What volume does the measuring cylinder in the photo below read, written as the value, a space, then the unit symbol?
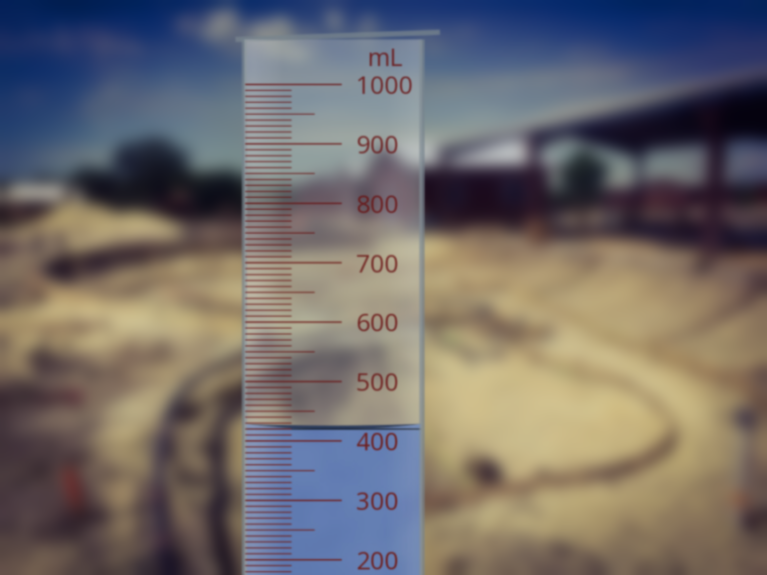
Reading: 420 mL
